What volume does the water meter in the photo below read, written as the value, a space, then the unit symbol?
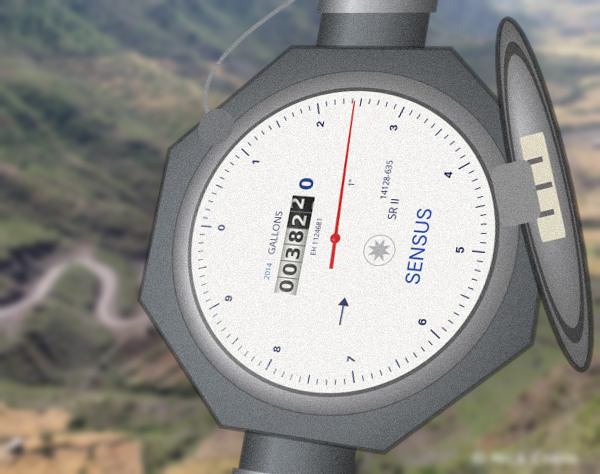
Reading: 38222.4 gal
